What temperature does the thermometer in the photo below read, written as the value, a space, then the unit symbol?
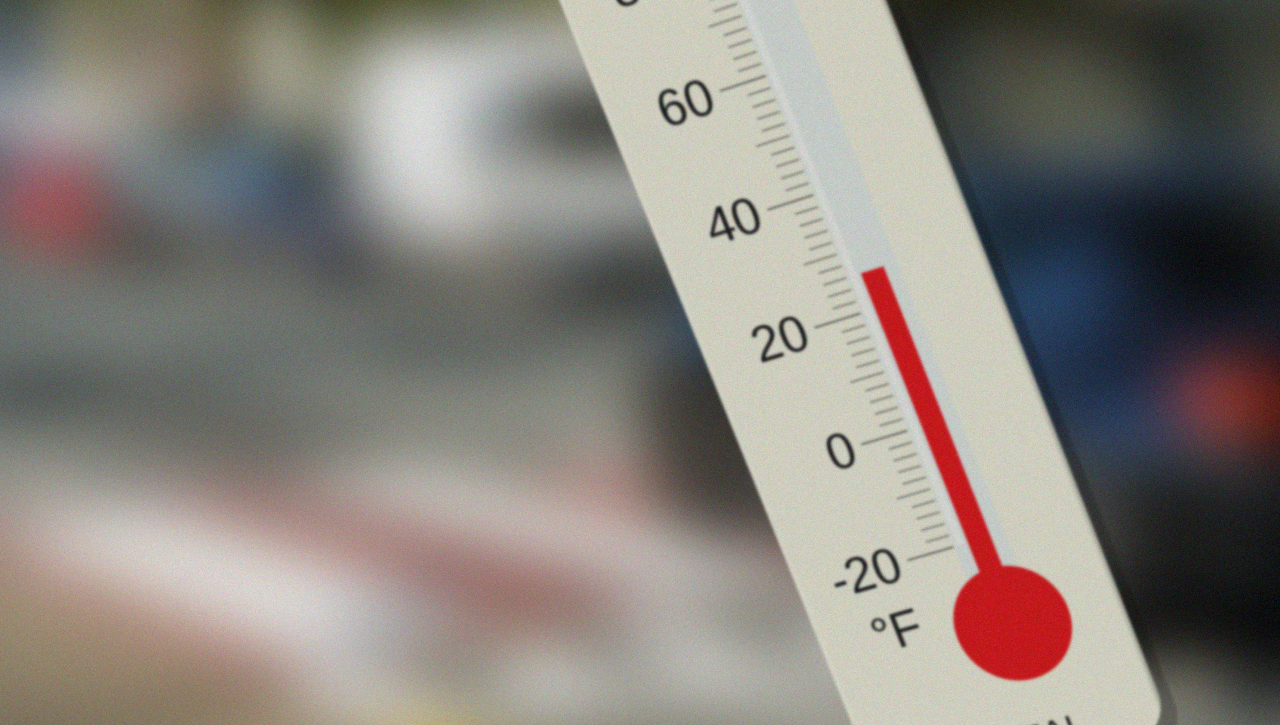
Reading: 26 °F
